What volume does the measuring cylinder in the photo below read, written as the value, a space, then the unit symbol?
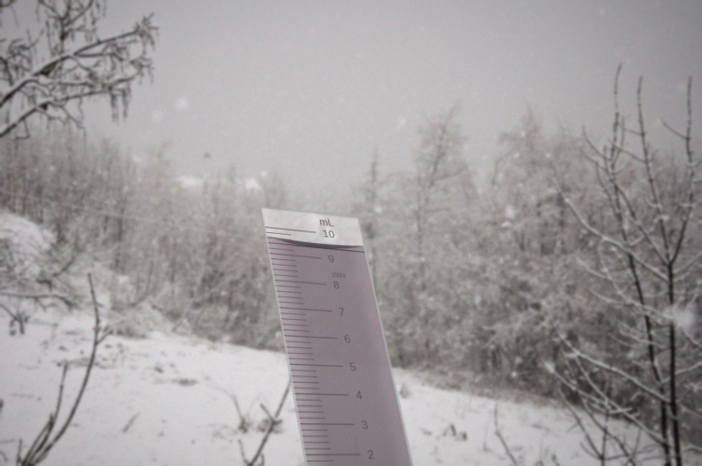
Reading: 9.4 mL
